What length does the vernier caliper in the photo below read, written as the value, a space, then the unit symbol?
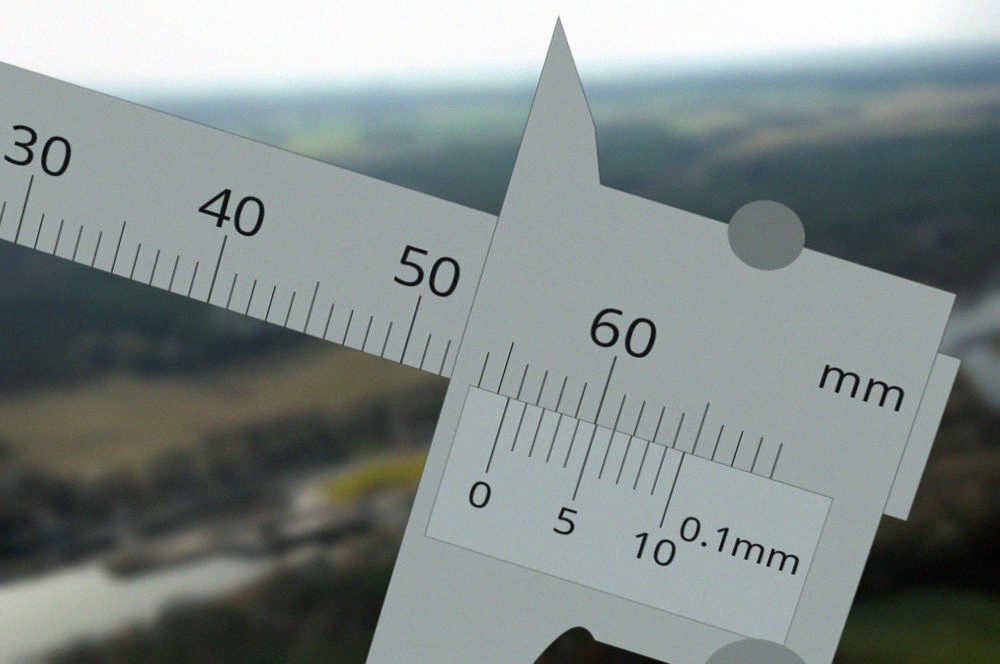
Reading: 55.6 mm
